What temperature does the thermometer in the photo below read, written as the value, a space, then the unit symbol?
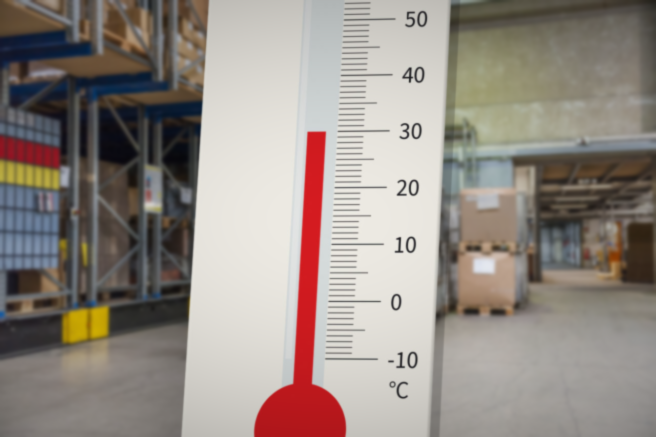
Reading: 30 °C
